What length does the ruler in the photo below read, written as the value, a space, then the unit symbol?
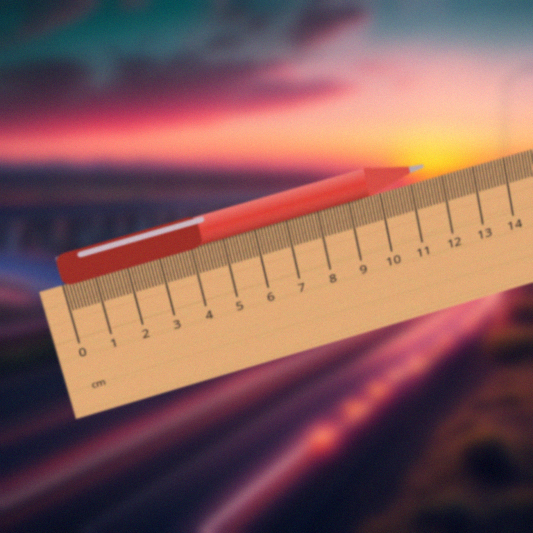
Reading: 11.5 cm
